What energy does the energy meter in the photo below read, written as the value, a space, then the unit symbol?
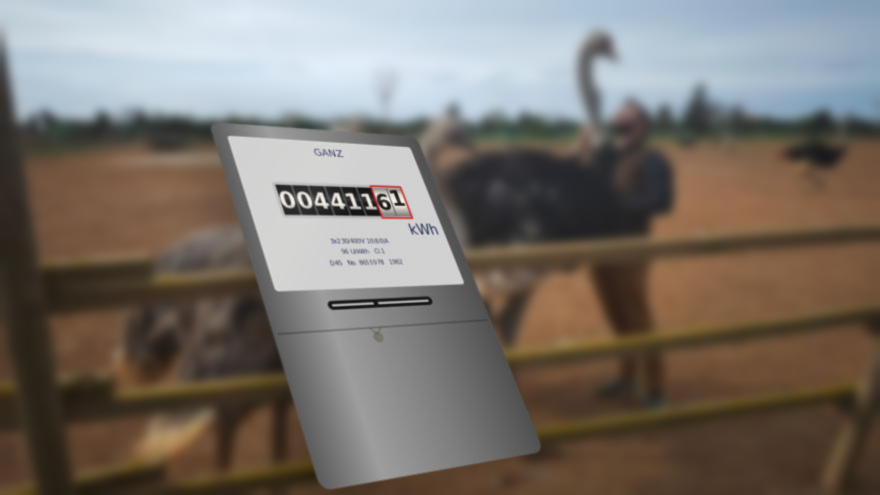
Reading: 4411.61 kWh
